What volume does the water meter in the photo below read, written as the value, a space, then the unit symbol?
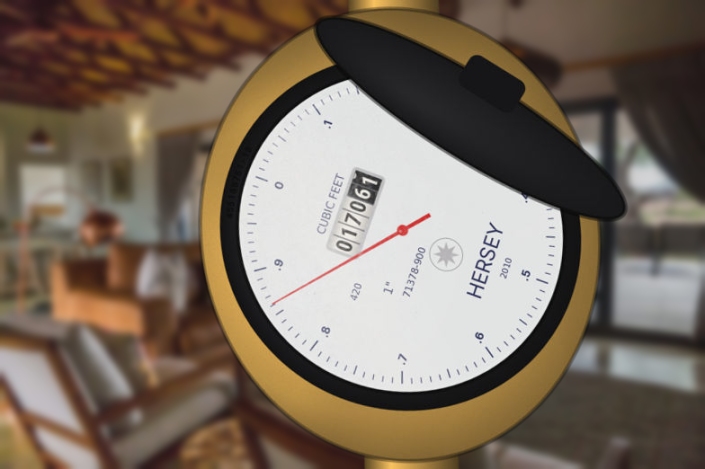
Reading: 17060.86 ft³
